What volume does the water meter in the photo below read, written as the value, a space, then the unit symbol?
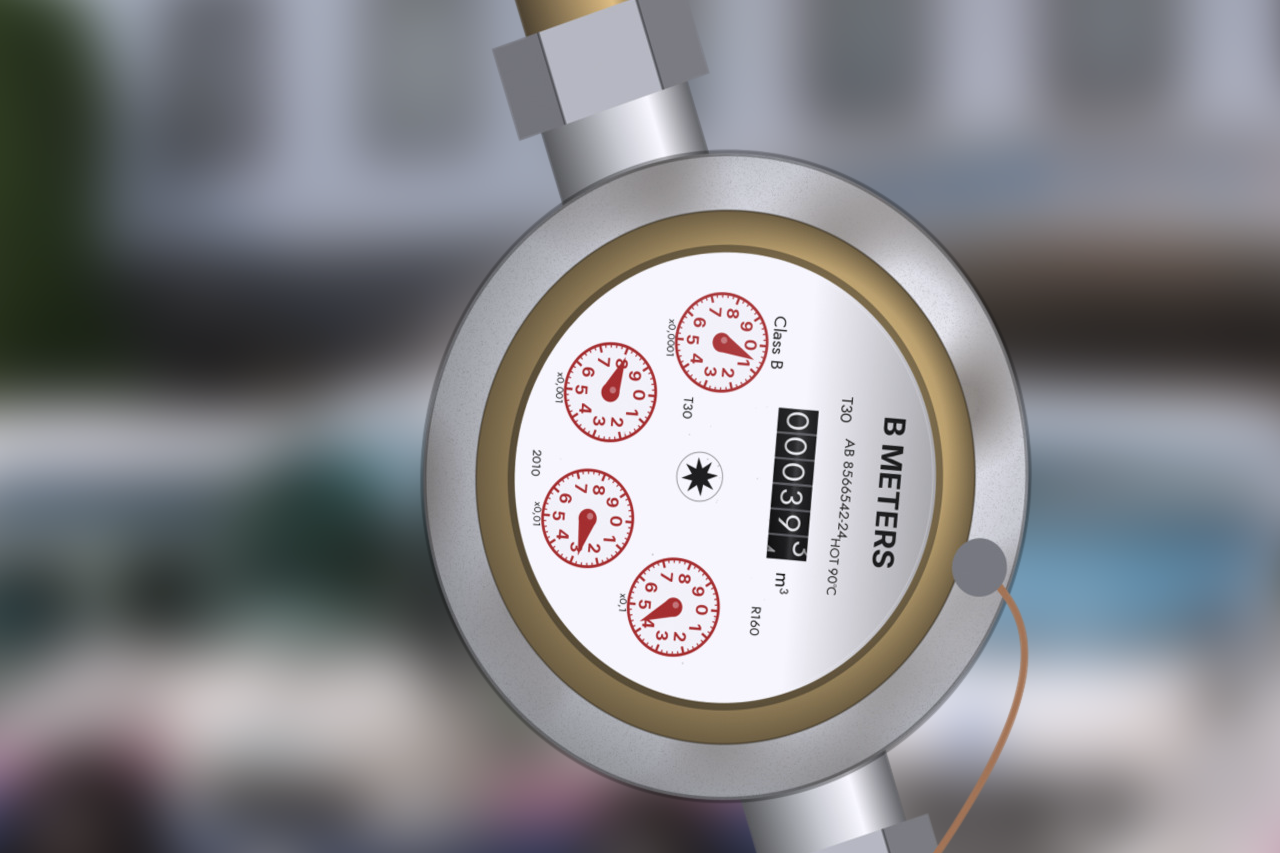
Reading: 393.4280 m³
